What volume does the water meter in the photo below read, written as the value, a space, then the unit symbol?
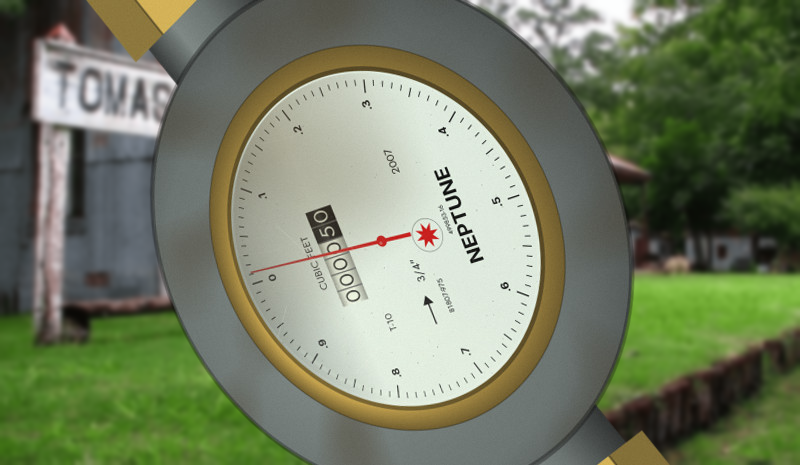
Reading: 50.01 ft³
